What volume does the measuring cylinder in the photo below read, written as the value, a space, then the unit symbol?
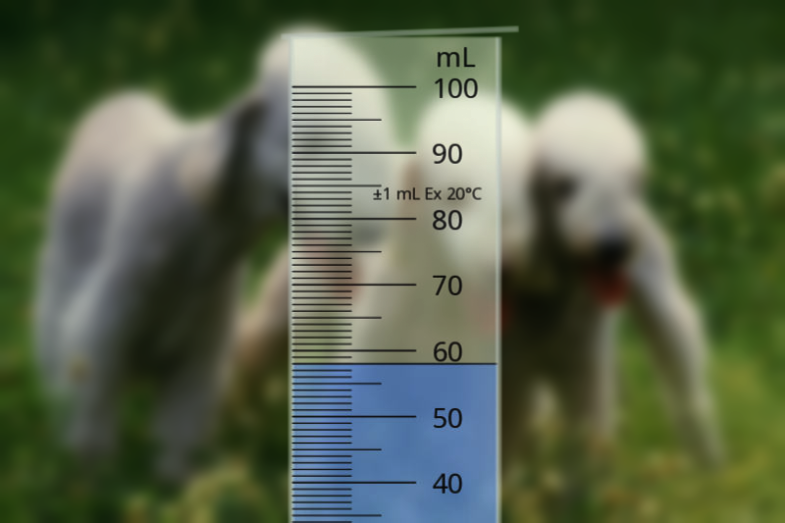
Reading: 58 mL
